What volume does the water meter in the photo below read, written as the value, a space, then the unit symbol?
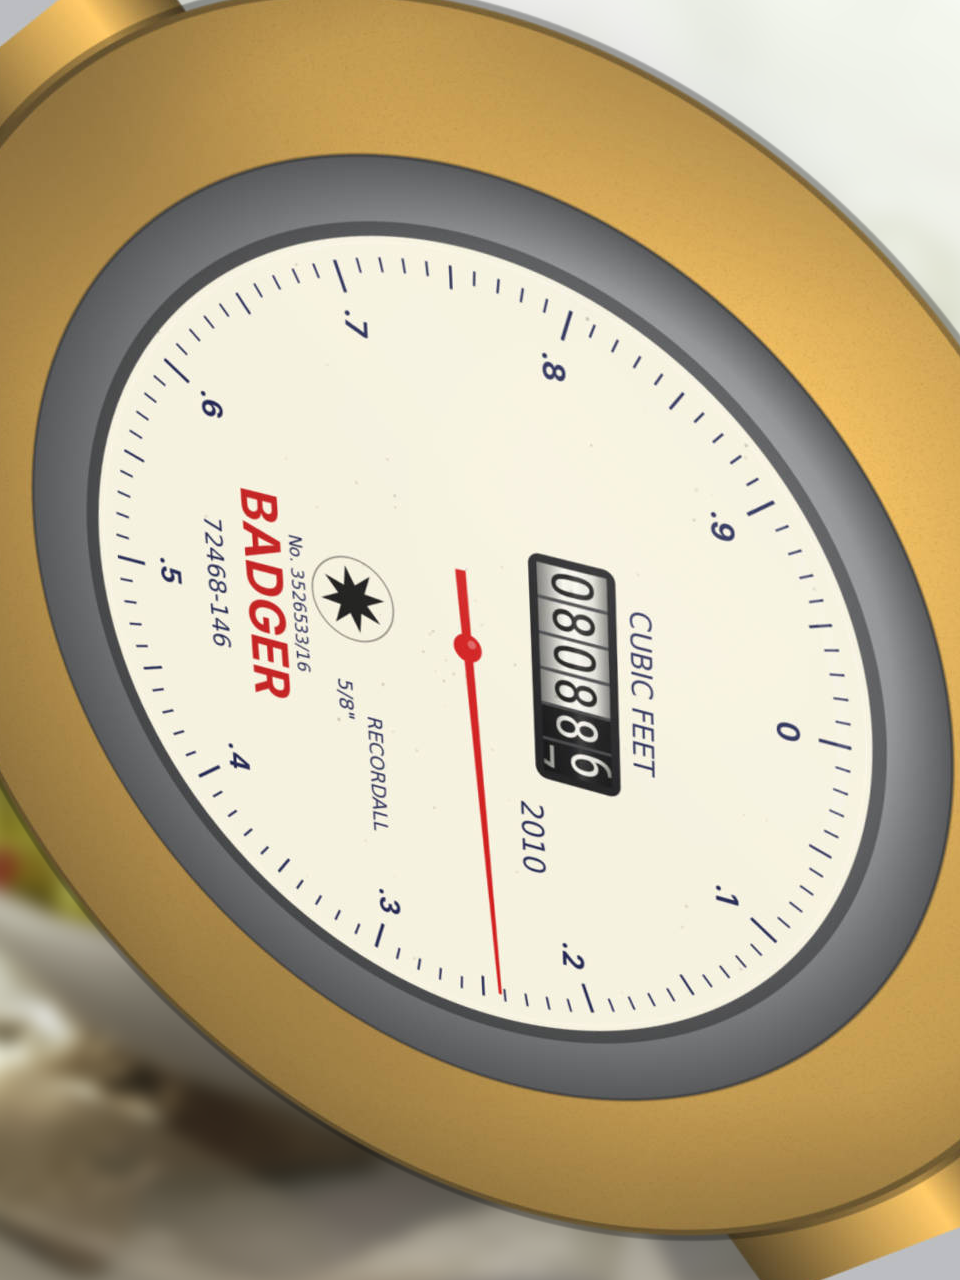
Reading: 80886.24 ft³
